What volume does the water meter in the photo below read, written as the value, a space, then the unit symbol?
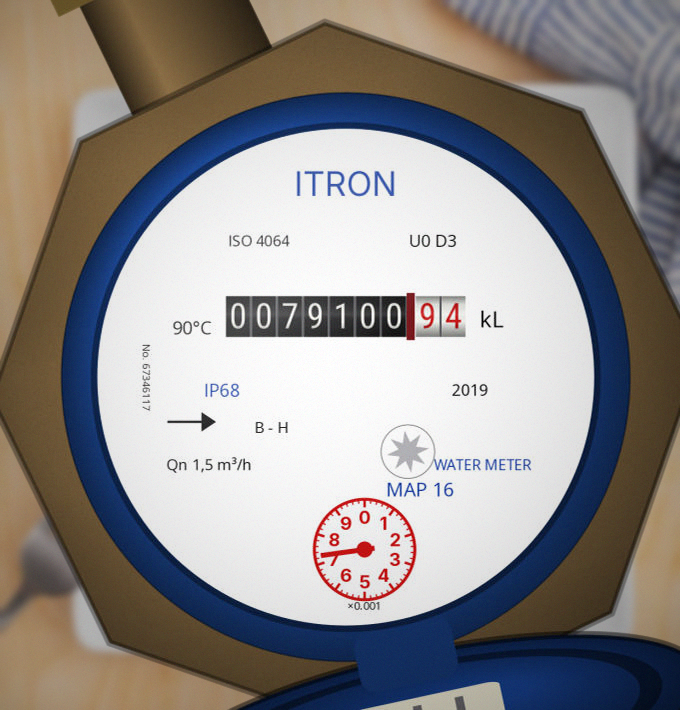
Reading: 79100.947 kL
